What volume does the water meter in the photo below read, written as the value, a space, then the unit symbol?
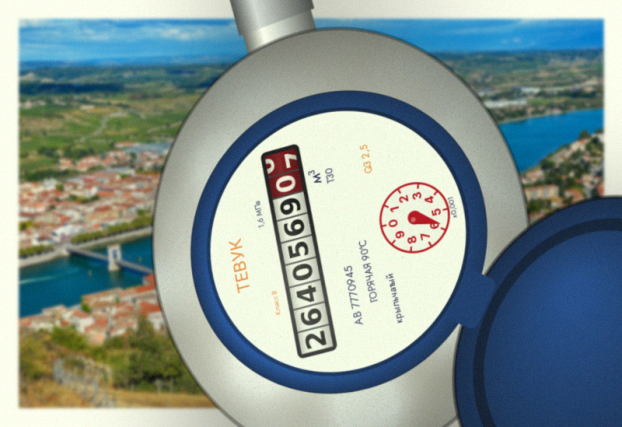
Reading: 2640569.065 m³
